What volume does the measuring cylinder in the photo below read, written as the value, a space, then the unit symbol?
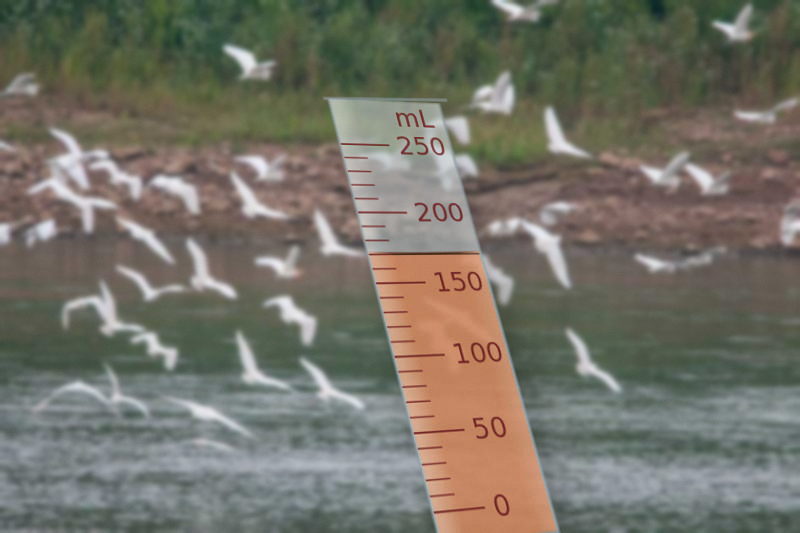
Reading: 170 mL
